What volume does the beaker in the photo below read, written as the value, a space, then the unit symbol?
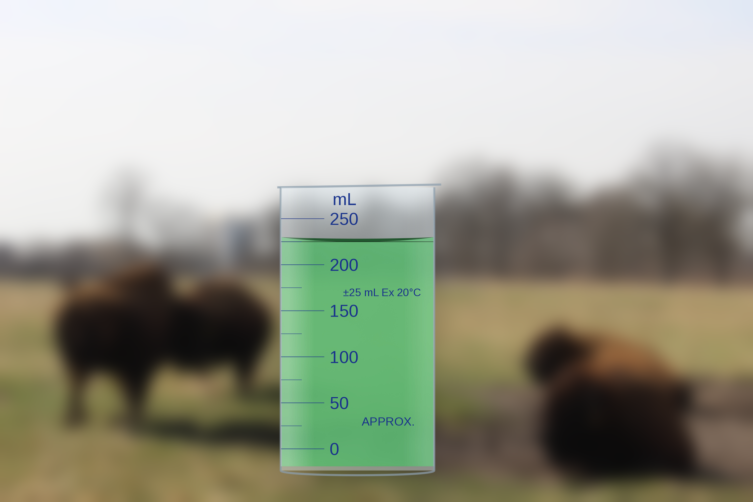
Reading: 225 mL
